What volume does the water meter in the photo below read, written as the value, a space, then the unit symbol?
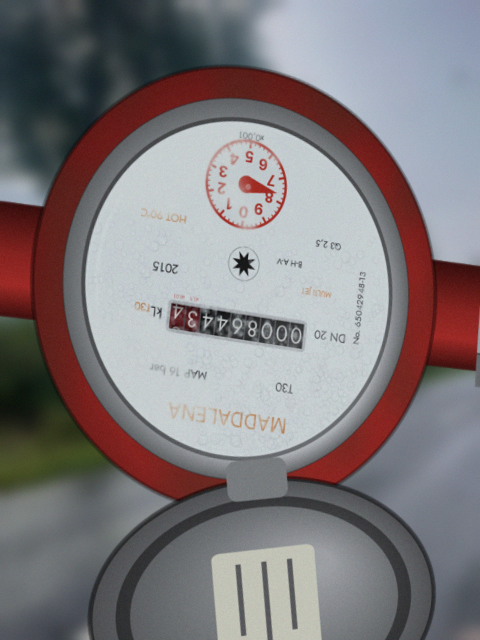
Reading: 8644.337 kL
